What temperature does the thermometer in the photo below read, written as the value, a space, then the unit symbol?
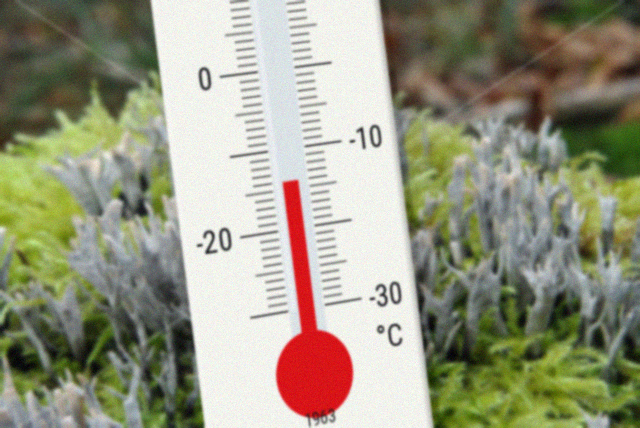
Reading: -14 °C
